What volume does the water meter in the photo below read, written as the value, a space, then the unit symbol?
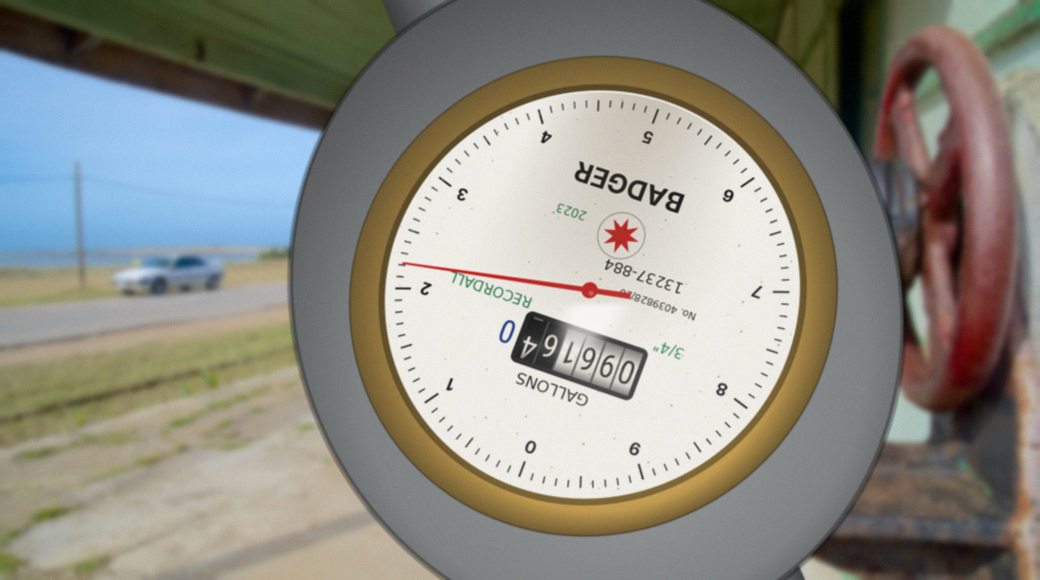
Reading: 961642.2 gal
